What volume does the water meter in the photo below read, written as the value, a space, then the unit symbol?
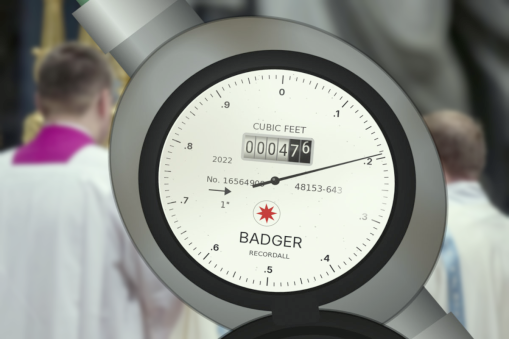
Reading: 476.19 ft³
